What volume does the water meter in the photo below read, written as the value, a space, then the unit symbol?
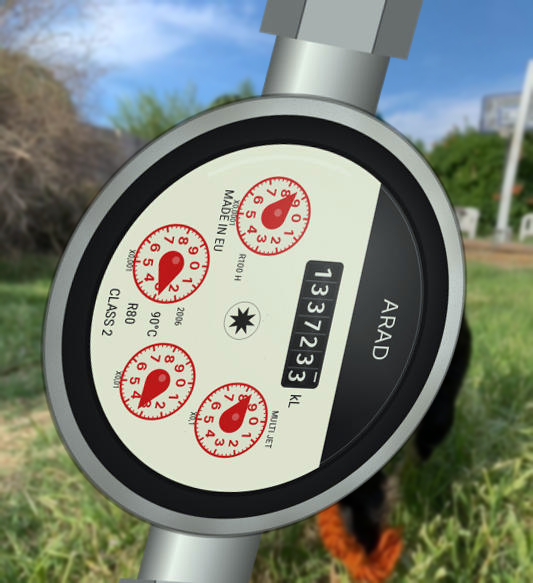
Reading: 1337232.8328 kL
